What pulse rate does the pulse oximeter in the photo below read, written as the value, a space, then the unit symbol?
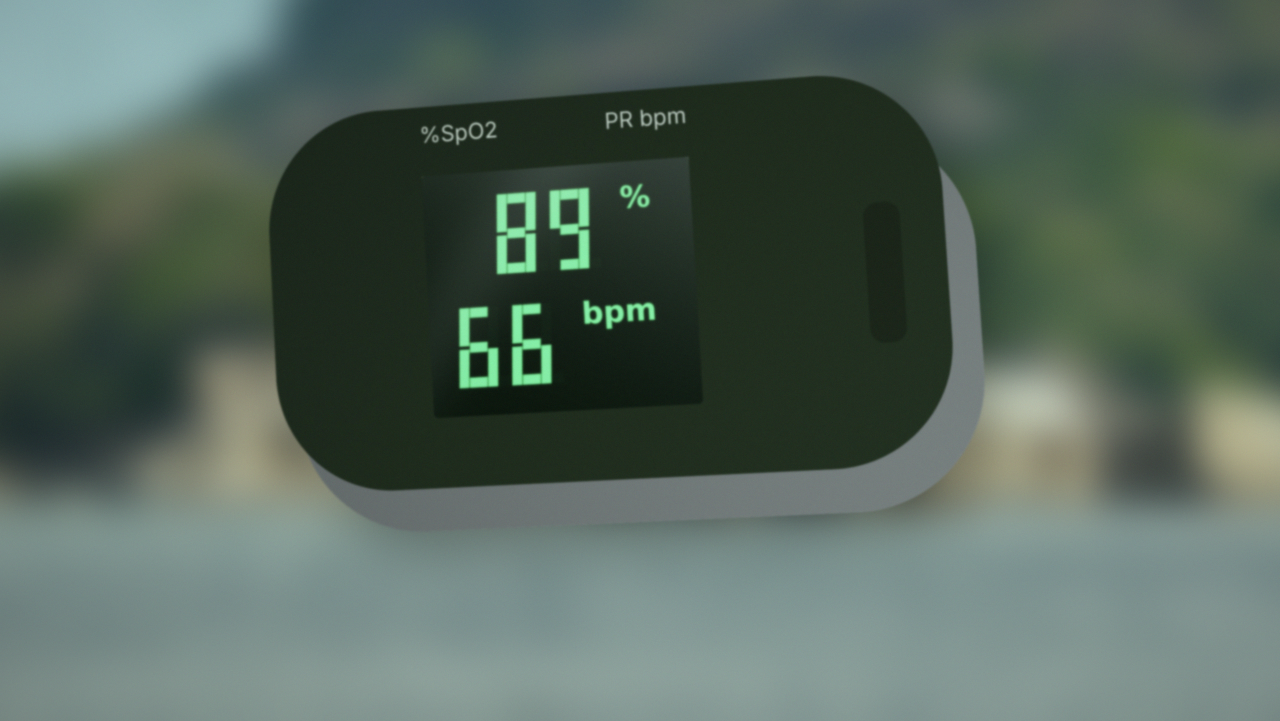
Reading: 66 bpm
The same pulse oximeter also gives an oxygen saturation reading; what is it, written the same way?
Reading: 89 %
